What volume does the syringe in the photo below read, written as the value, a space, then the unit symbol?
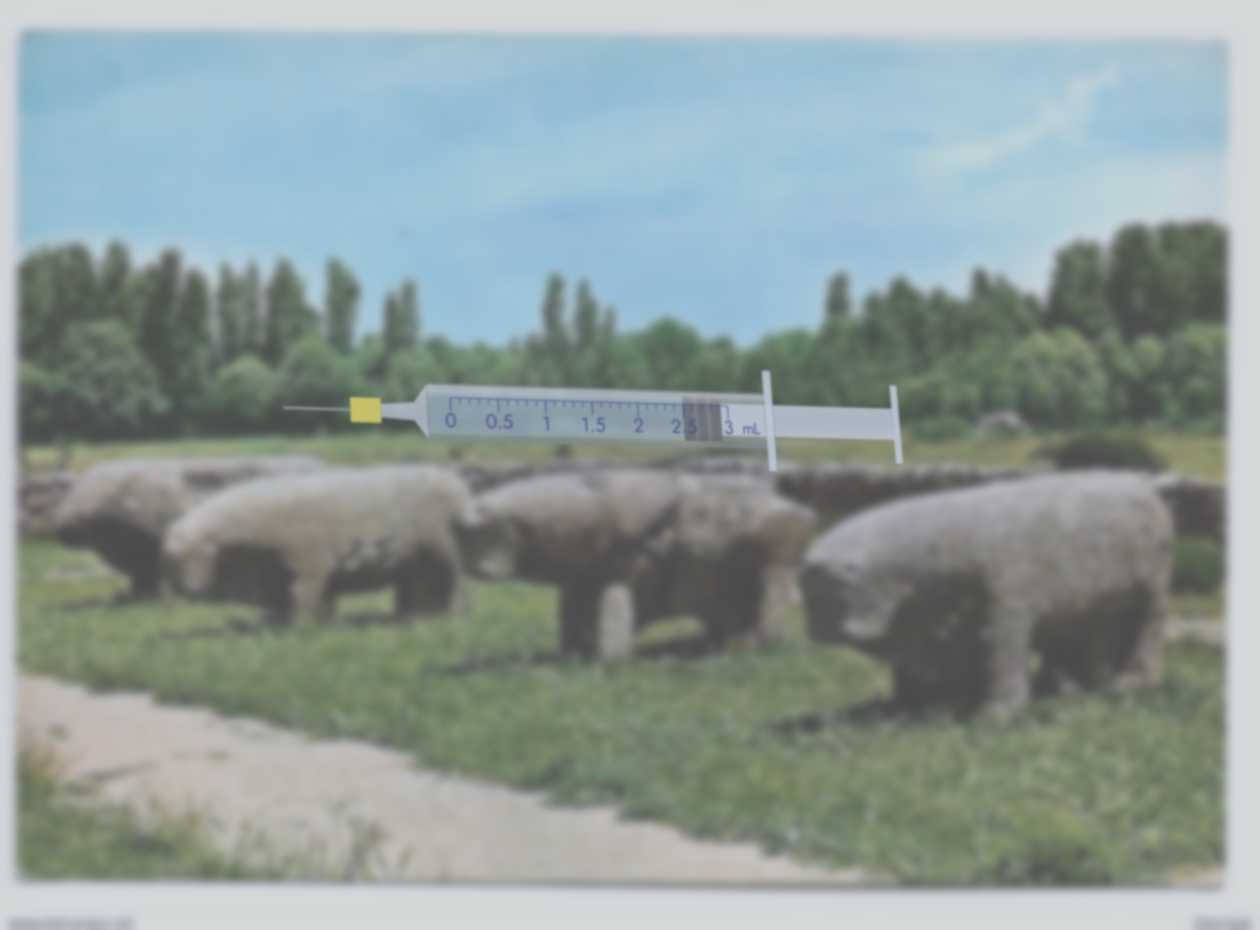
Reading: 2.5 mL
